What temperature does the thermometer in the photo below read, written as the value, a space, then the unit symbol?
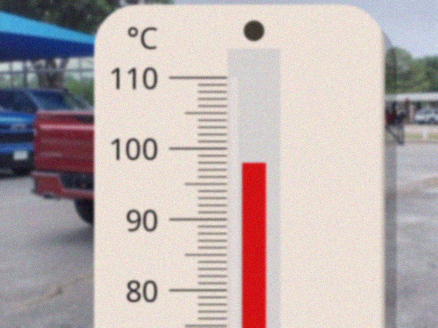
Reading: 98 °C
